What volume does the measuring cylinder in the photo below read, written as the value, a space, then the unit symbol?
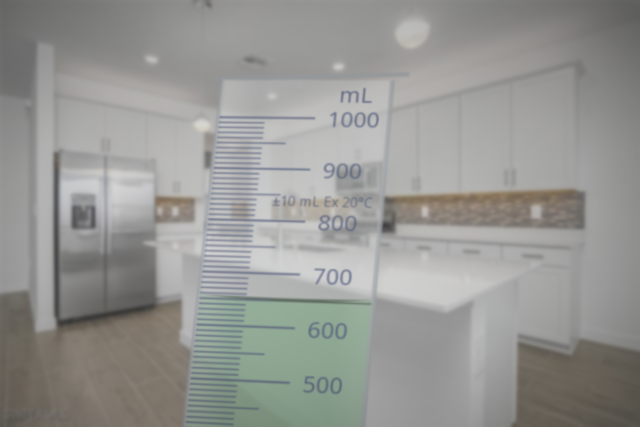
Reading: 650 mL
